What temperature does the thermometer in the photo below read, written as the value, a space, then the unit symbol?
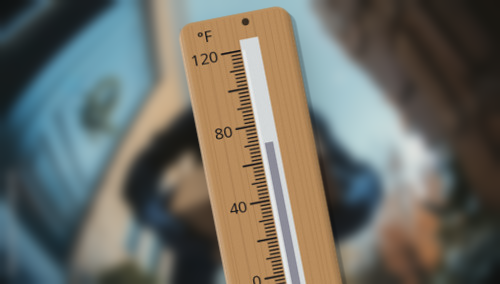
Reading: 70 °F
